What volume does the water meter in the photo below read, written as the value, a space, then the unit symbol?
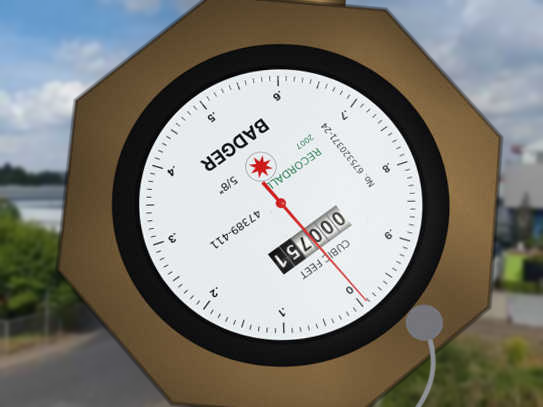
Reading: 750.99 ft³
